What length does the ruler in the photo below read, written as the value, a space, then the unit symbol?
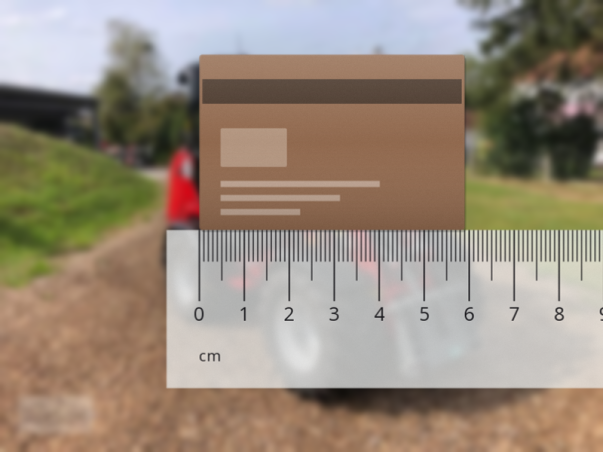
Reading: 5.9 cm
